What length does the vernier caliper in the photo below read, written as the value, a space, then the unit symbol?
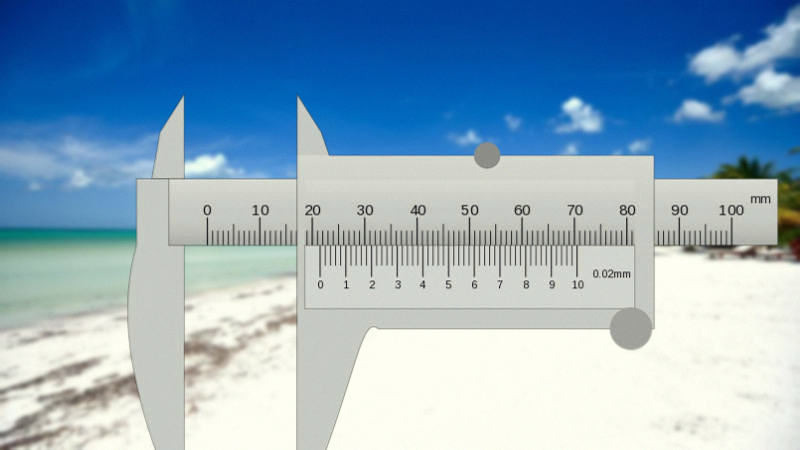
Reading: 21.5 mm
